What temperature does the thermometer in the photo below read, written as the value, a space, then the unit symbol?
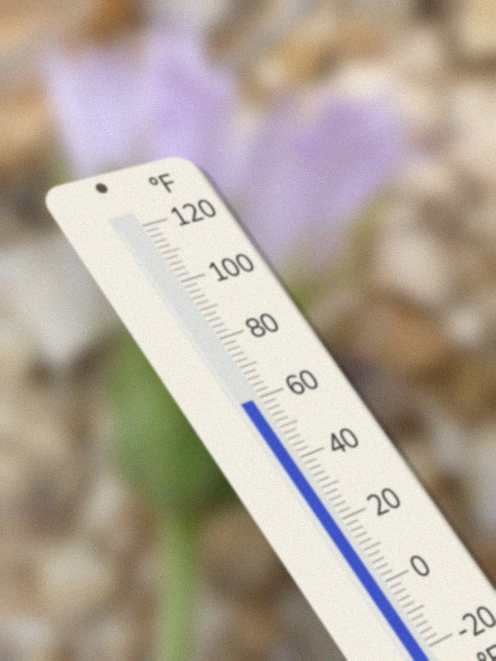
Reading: 60 °F
